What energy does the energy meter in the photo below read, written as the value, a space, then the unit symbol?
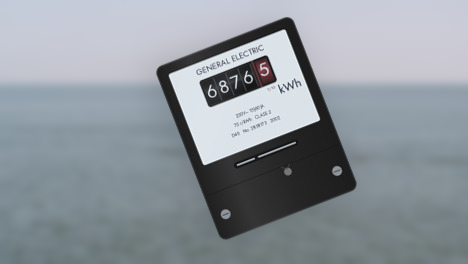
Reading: 6876.5 kWh
